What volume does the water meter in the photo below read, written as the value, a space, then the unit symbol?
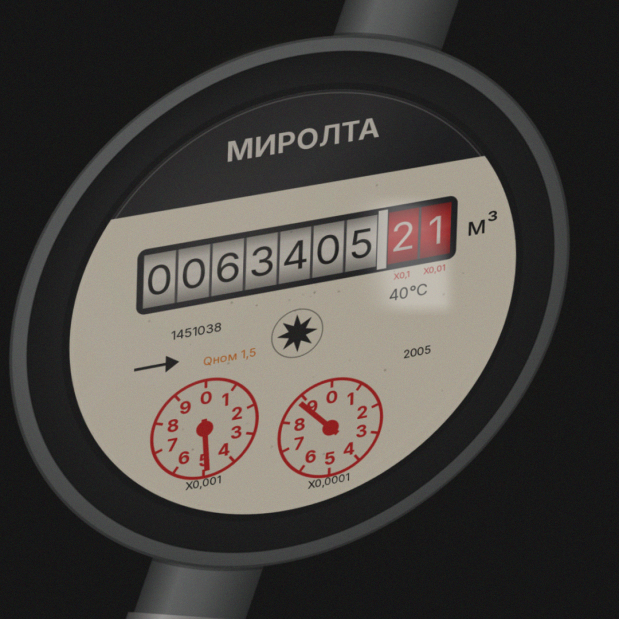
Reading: 63405.2148 m³
